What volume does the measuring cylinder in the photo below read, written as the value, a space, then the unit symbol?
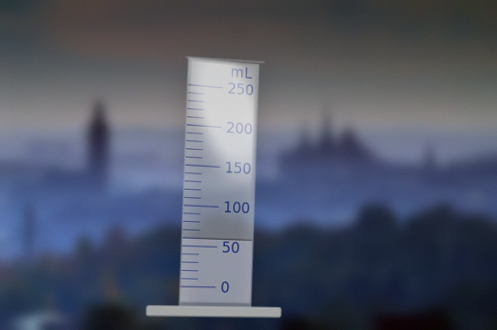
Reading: 60 mL
